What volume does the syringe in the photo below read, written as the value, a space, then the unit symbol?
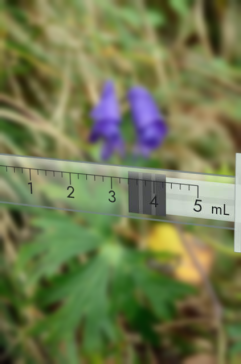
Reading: 3.4 mL
